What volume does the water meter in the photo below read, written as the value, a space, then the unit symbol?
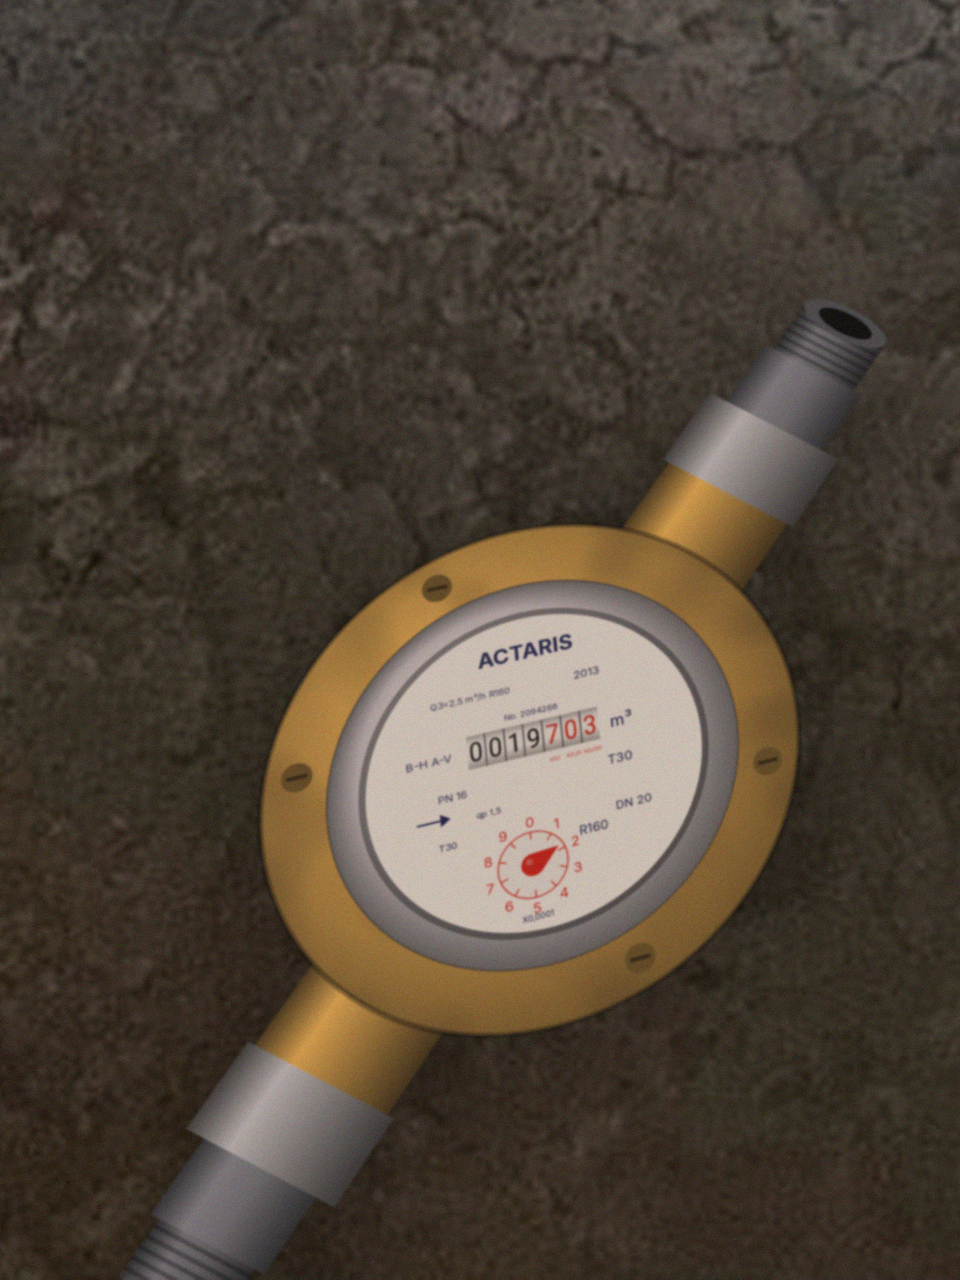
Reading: 19.7031 m³
